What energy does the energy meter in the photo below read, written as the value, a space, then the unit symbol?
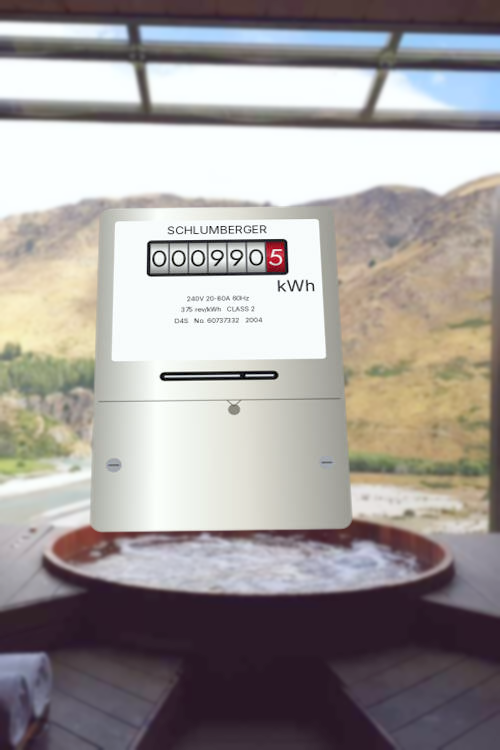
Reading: 990.5 kWh
